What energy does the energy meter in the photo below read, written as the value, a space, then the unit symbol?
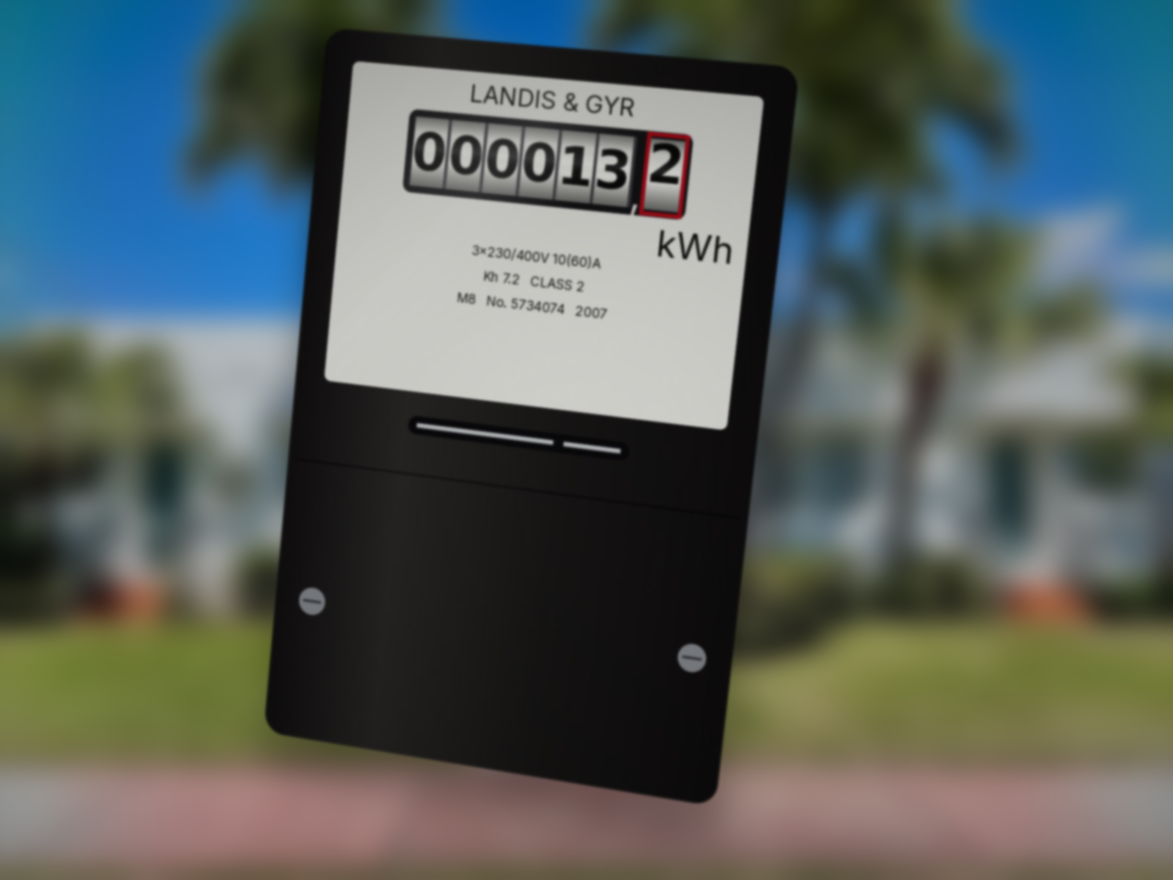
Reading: 13.2 kWh
